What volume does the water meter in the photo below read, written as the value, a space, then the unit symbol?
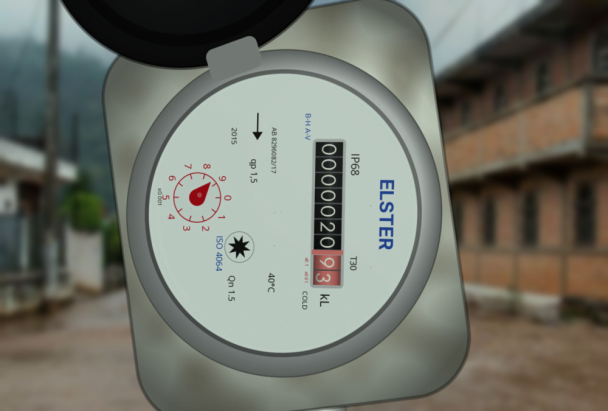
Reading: 20.928 kL
